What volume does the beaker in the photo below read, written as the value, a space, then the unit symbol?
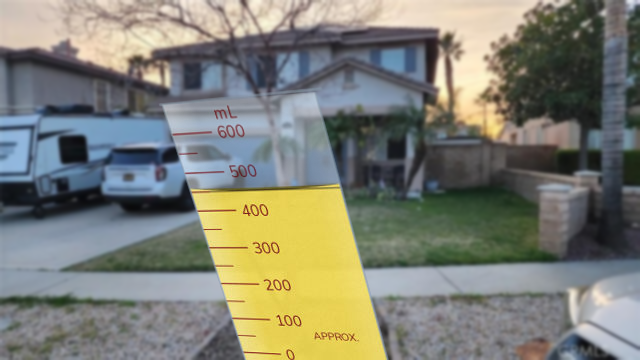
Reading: 450 mL
